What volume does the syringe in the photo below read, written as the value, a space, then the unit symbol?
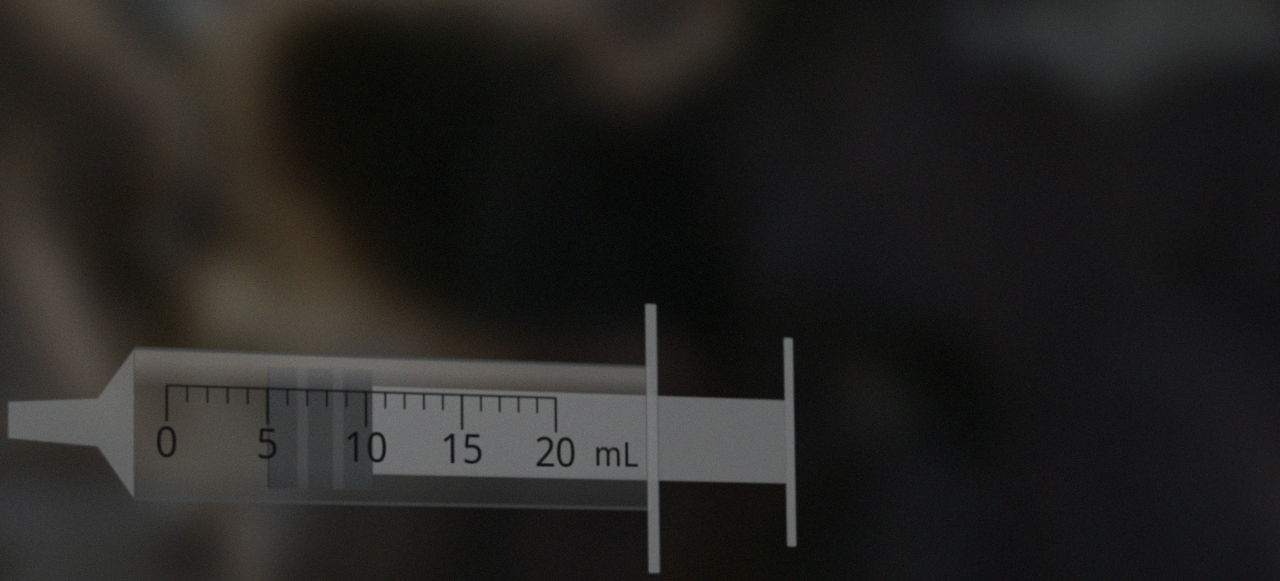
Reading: 5 mL
